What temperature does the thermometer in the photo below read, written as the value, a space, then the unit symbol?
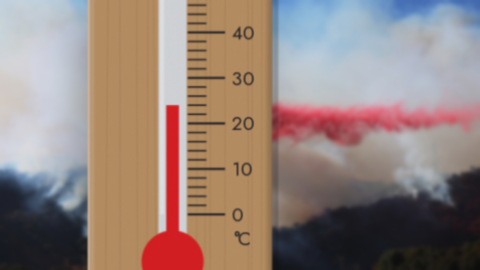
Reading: 24 °C
